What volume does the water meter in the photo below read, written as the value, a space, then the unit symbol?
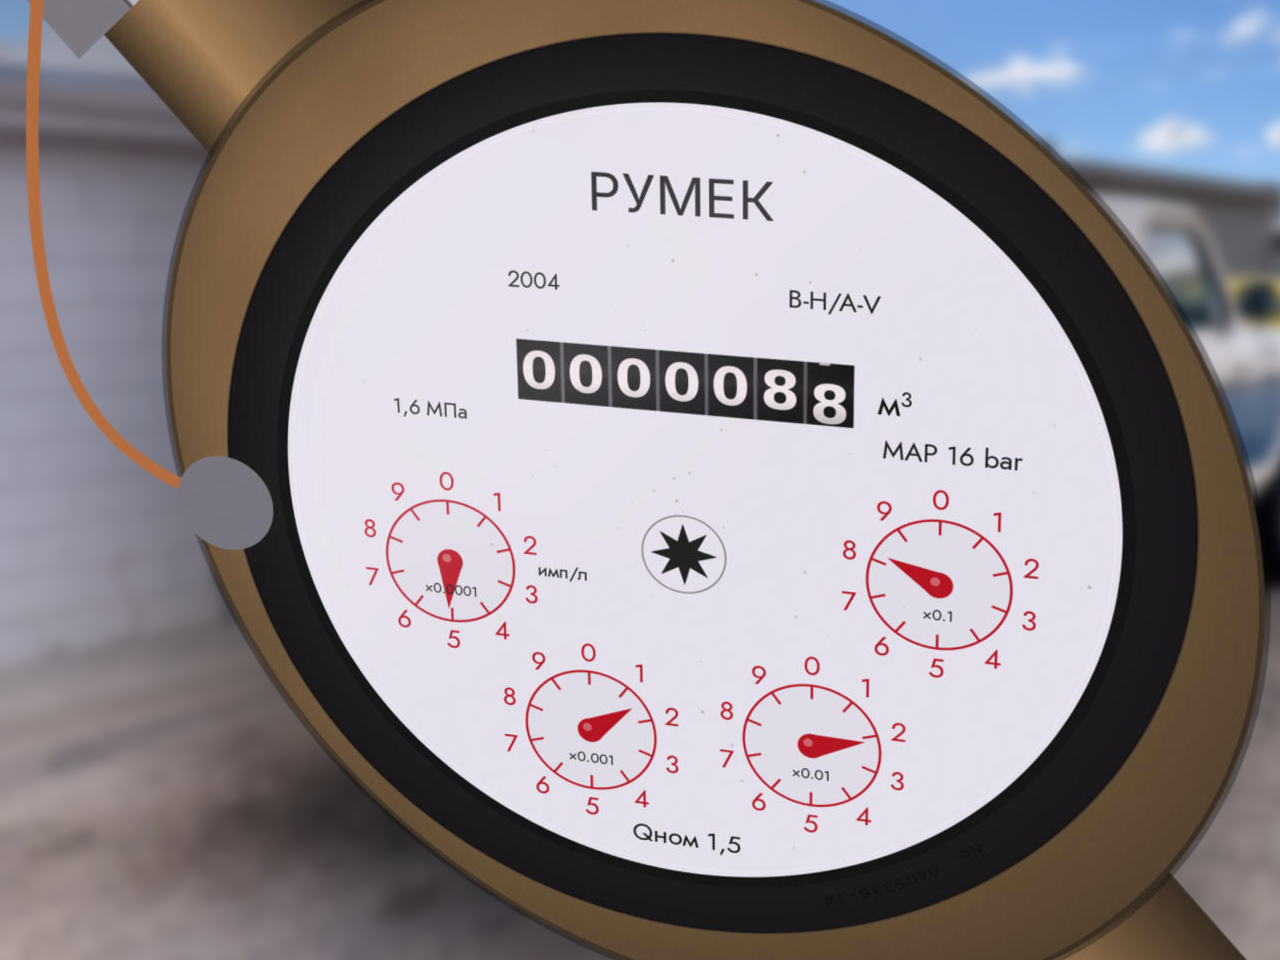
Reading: 87.8215 m³
